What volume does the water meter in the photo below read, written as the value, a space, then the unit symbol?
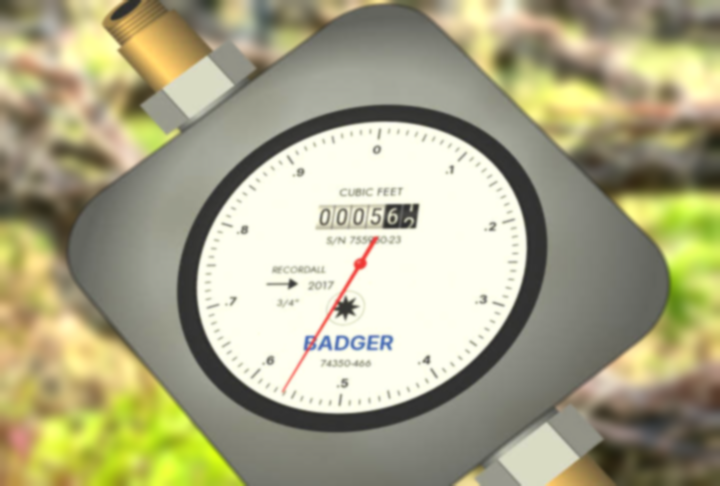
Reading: 561.56 ft³
